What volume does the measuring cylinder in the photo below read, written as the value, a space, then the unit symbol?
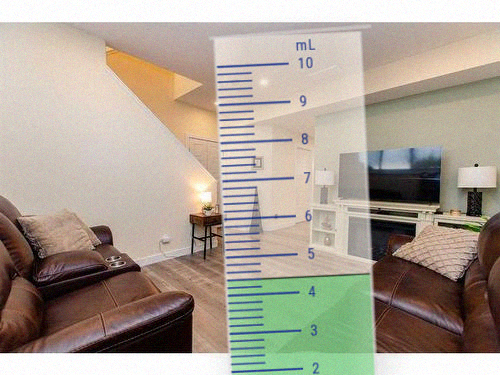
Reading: 4.4 mL
